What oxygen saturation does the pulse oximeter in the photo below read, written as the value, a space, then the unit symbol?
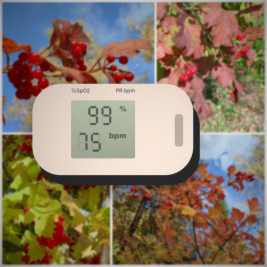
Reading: 99 %
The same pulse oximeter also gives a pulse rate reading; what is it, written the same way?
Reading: 75 bpm
